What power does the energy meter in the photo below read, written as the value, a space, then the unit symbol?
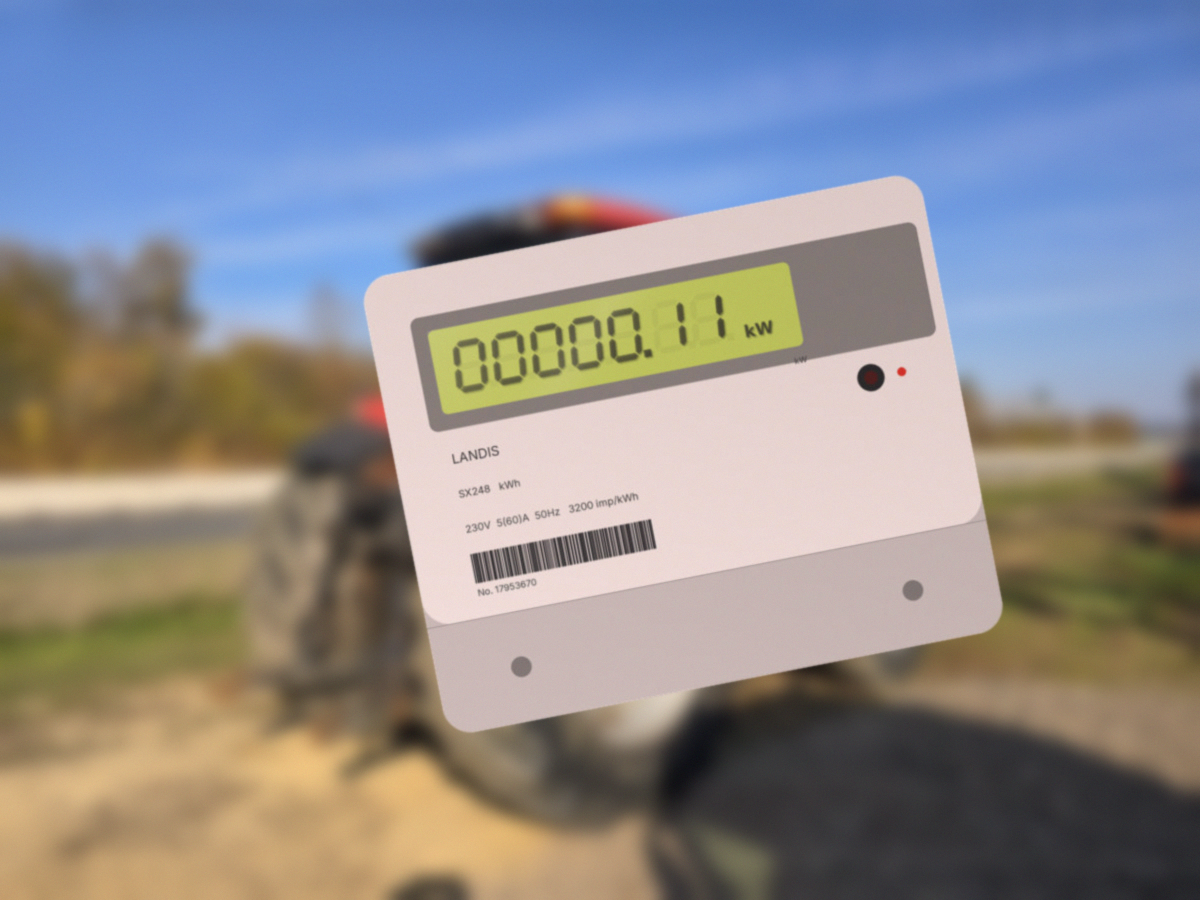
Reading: 0.11 kW
